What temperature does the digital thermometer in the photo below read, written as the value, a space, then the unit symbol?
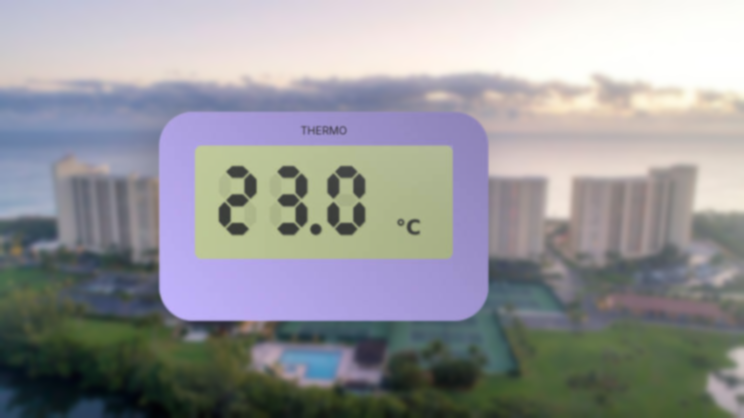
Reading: 23.0 °C
